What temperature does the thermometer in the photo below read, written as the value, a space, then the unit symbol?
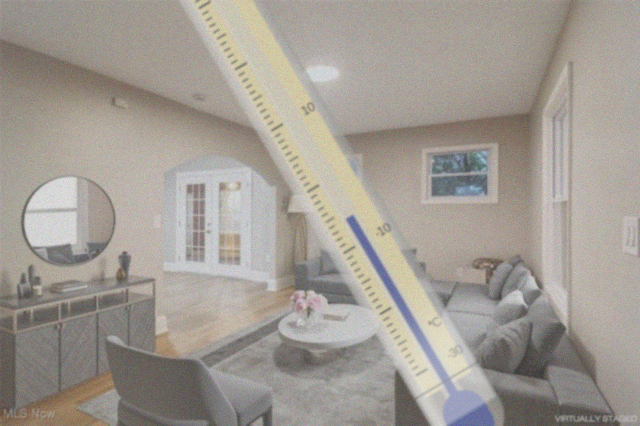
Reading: -6 °C
